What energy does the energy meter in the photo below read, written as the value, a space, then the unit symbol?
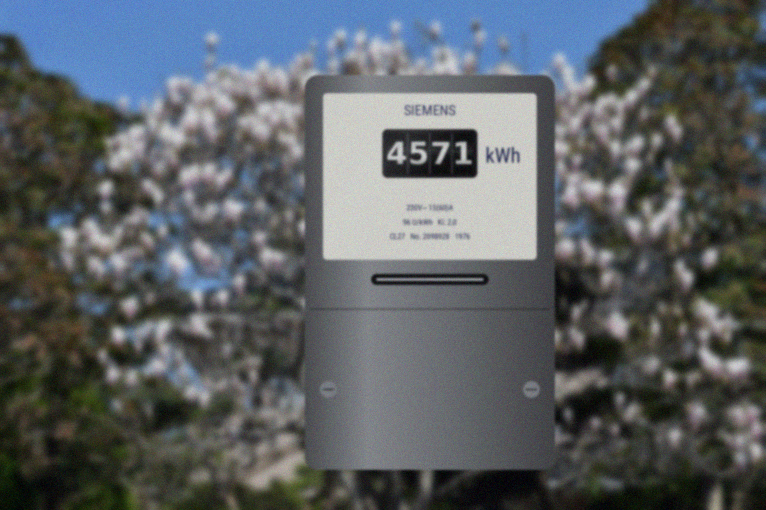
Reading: 4571 kWh
